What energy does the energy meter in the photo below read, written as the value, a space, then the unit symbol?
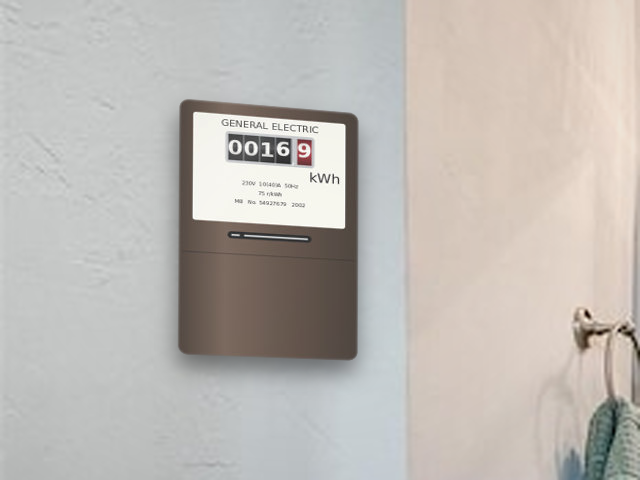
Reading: 16.9 kWh
